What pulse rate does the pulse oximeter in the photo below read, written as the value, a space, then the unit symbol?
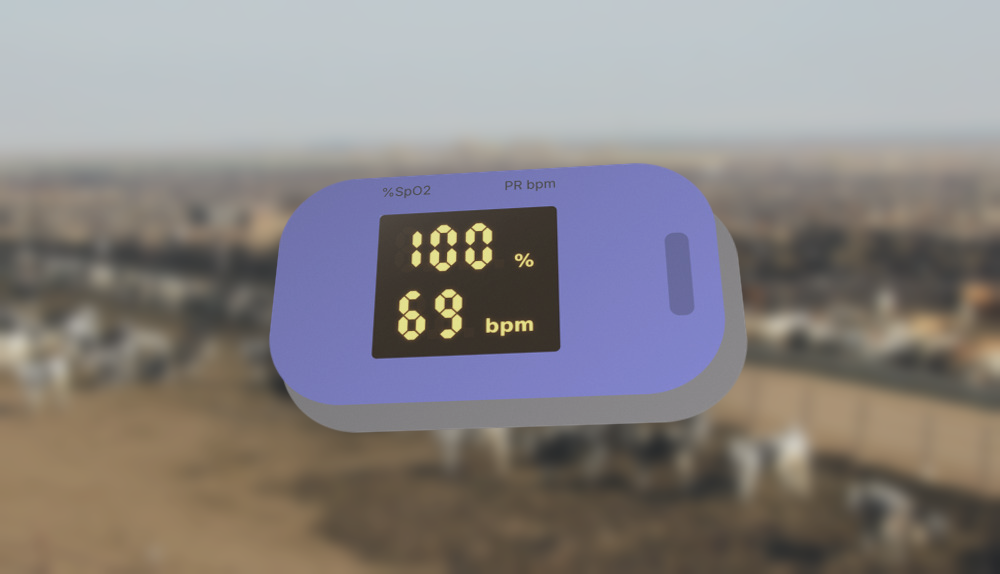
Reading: 69 bpm
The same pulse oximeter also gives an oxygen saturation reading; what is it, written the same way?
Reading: 100 %
